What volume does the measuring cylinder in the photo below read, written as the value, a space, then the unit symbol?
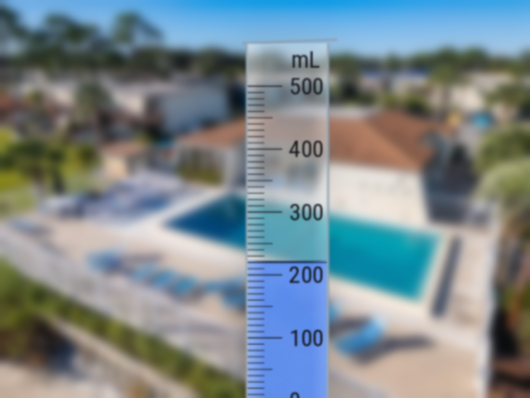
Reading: 220 mL
